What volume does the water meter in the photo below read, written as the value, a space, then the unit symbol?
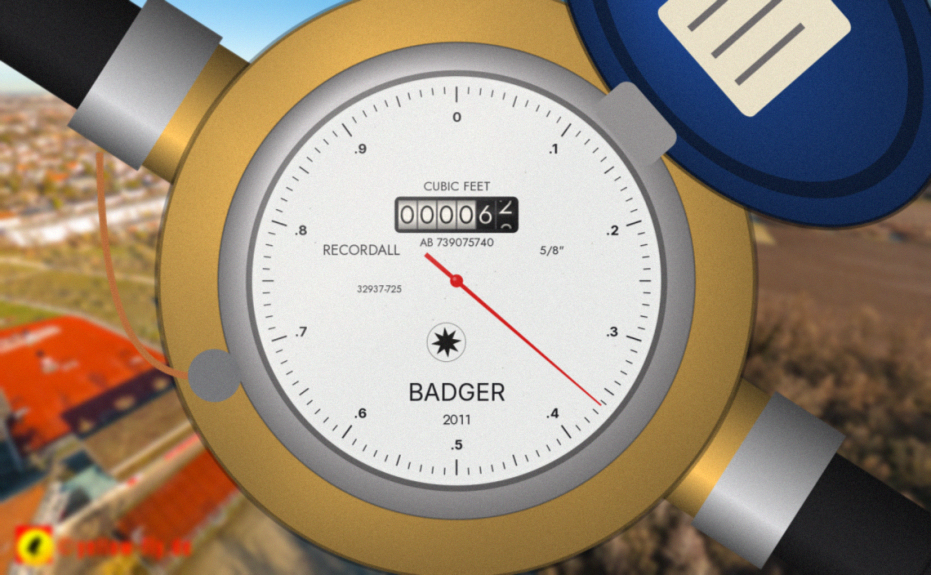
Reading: 62.36 ft³
